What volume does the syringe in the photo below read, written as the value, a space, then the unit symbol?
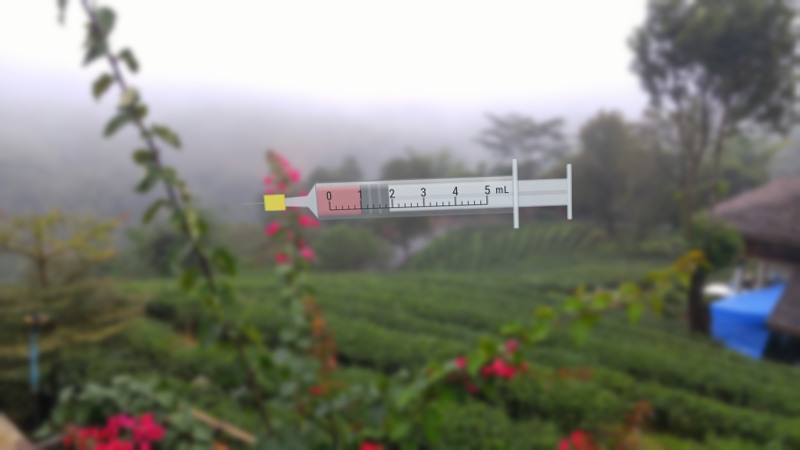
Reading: 1 mL
